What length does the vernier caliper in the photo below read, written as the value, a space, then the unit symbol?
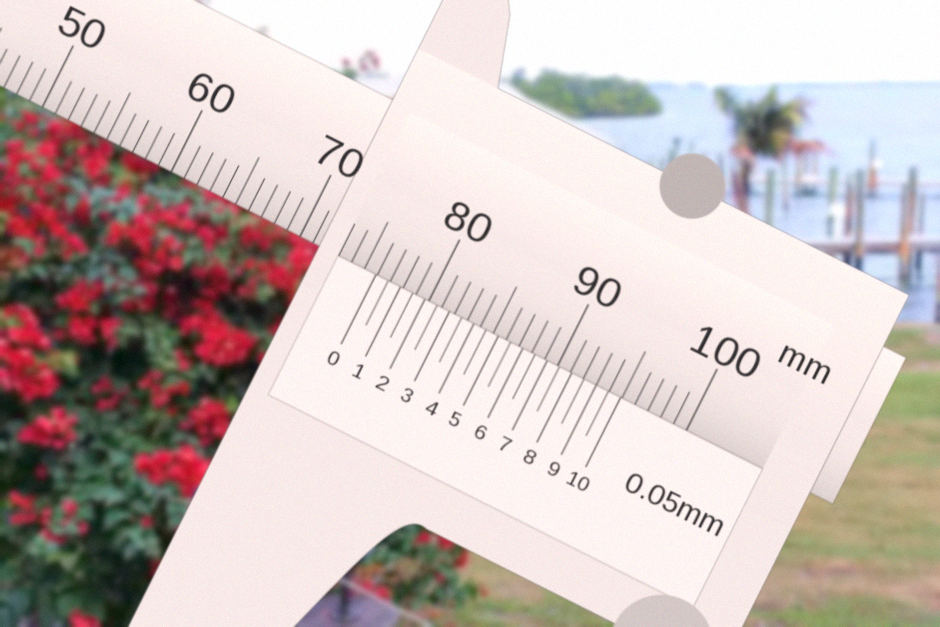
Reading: 75.9 mm
